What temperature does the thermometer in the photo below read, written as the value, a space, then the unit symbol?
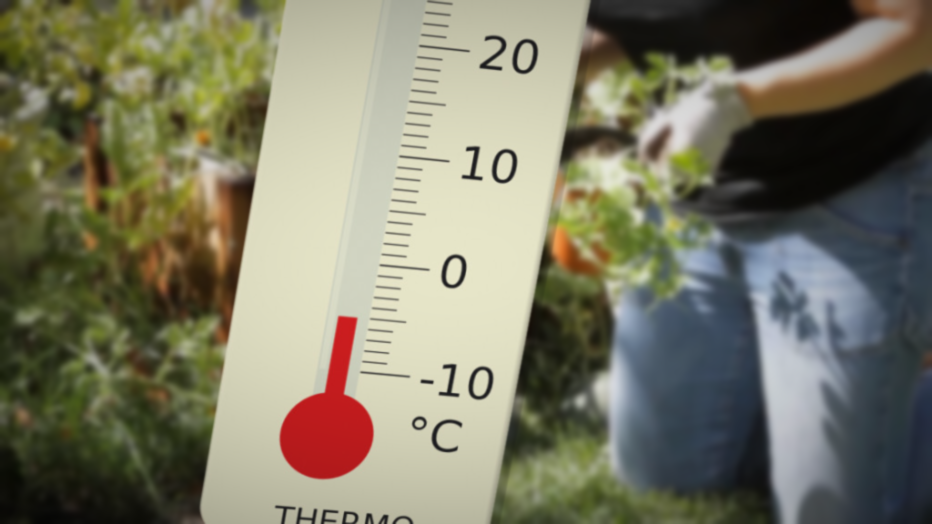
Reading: -5 °C
